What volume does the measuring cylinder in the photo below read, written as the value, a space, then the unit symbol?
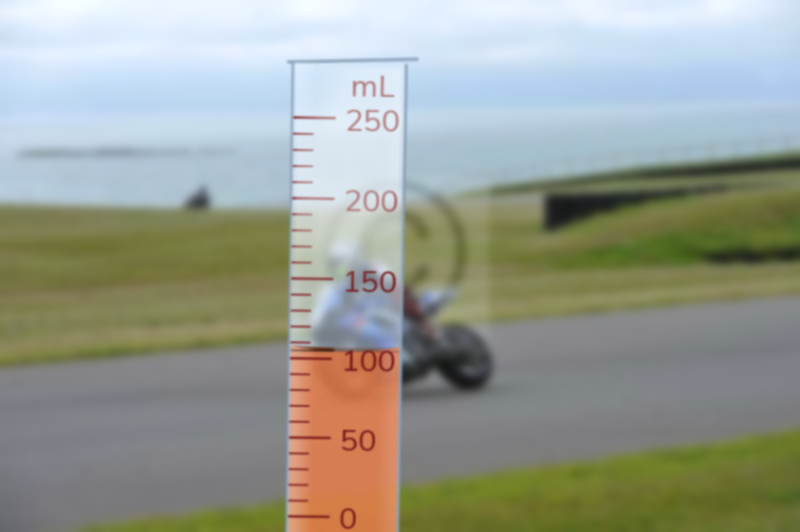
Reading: 105 mL
